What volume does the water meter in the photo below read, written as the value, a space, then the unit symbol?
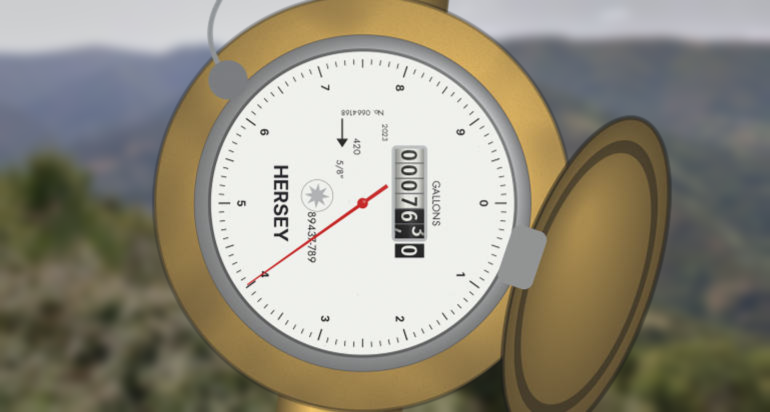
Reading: 7634.0 gal
